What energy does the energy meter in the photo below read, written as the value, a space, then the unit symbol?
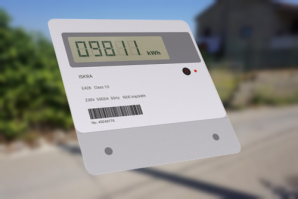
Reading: 9811 kWh
